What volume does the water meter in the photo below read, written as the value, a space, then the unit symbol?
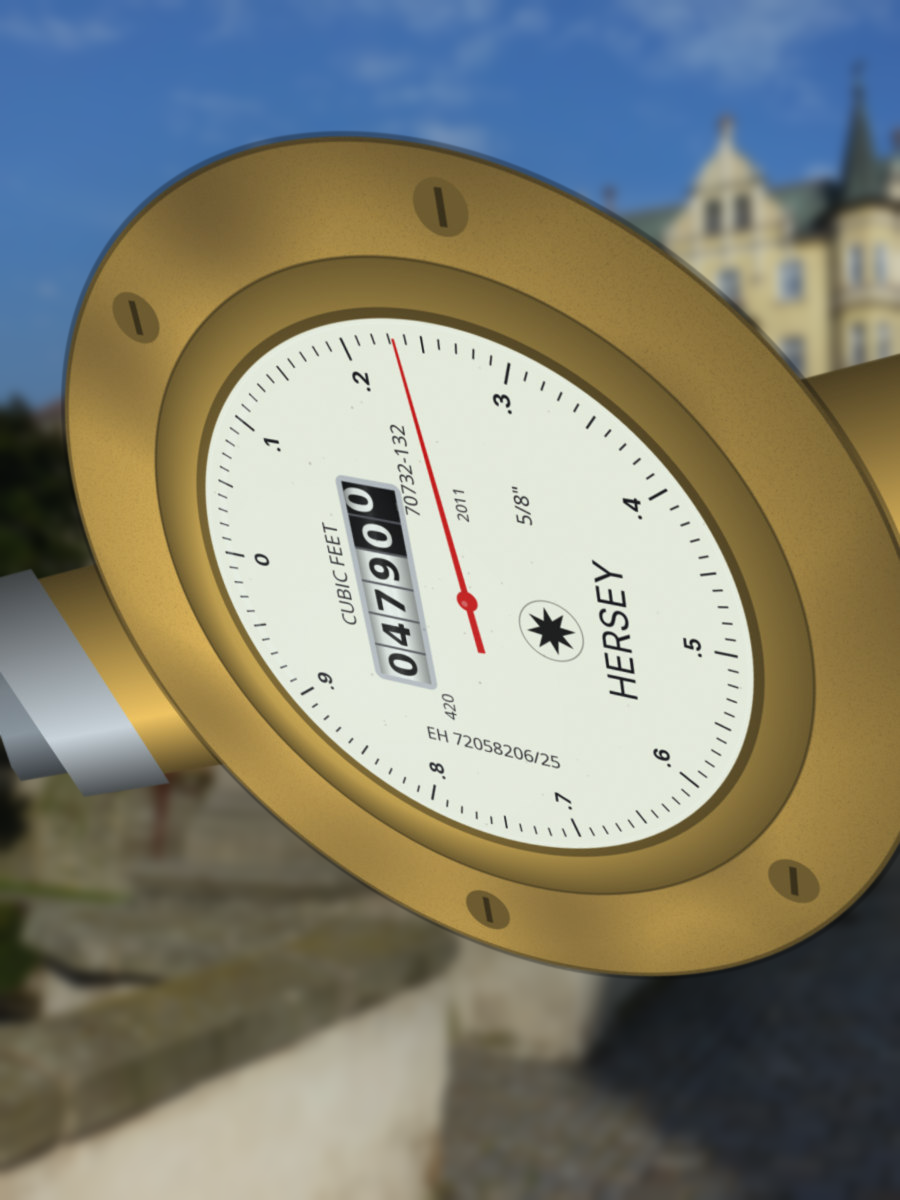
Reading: 47900.23 ft³
